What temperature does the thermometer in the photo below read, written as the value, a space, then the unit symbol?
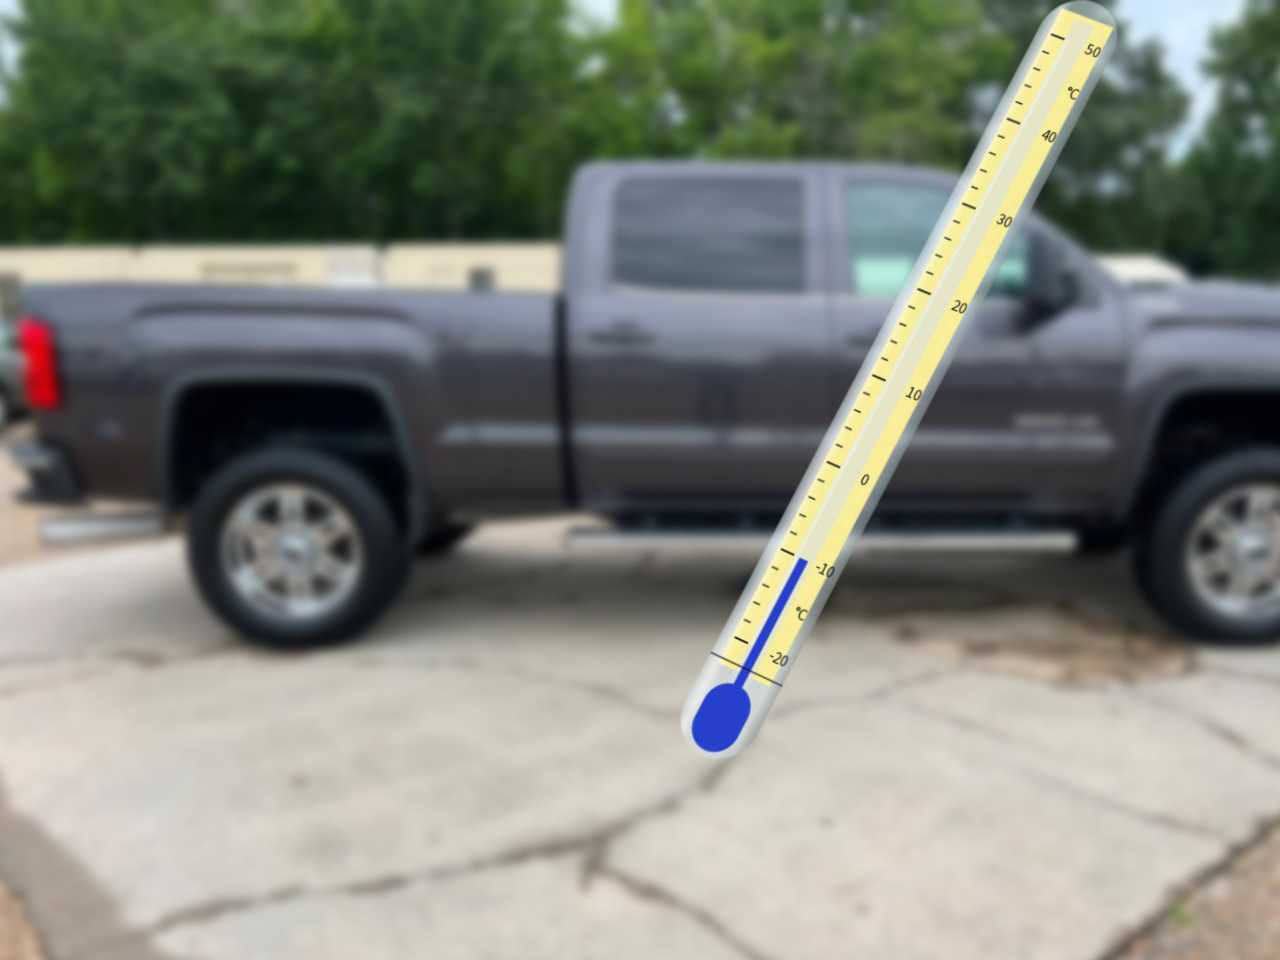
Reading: -10 °C
